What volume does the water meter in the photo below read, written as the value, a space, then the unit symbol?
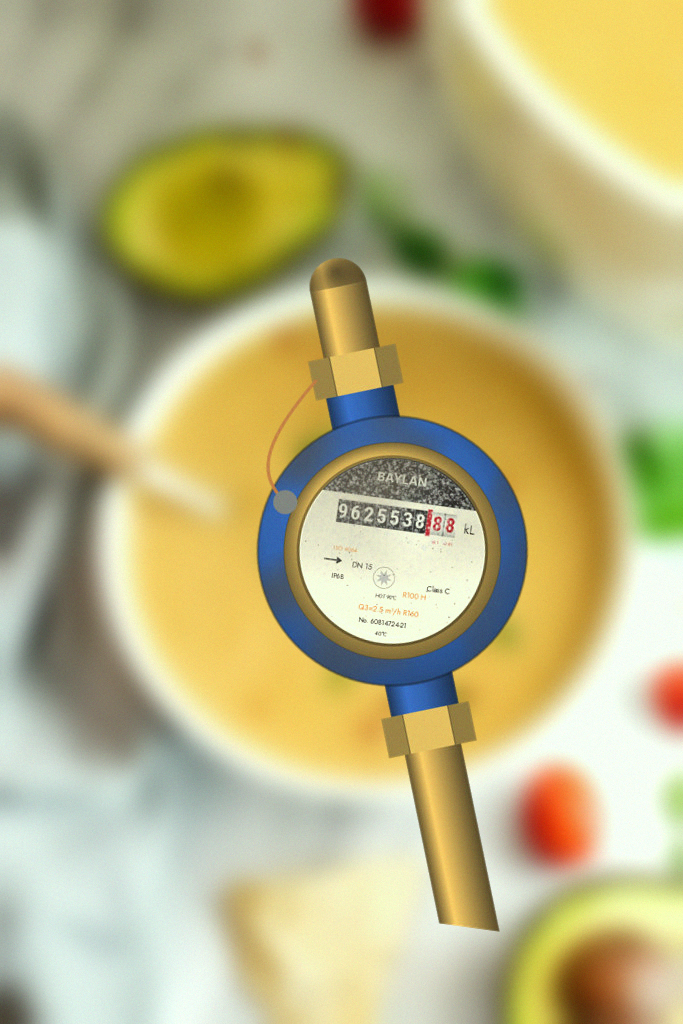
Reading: 9625538.88 kL
